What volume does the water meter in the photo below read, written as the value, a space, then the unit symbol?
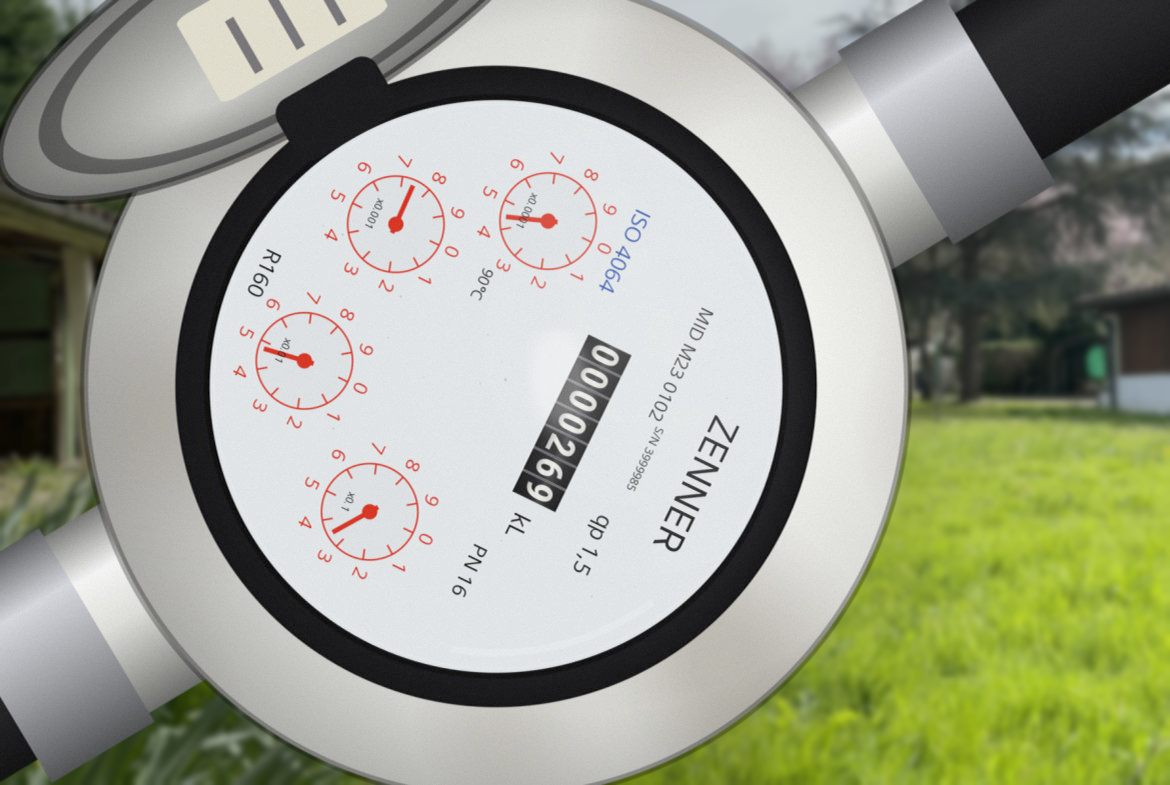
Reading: 269.3474 kL
